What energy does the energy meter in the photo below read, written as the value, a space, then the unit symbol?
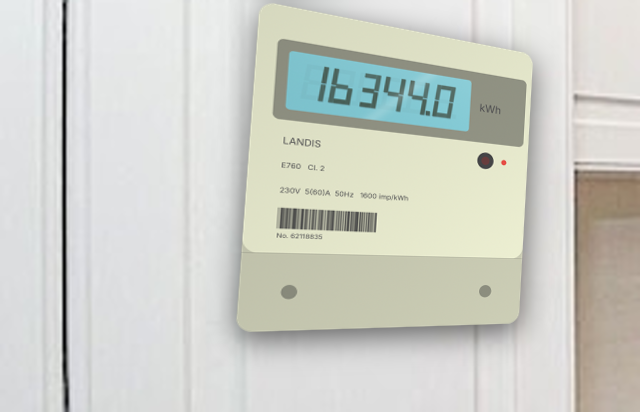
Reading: 16344.0 kWh
